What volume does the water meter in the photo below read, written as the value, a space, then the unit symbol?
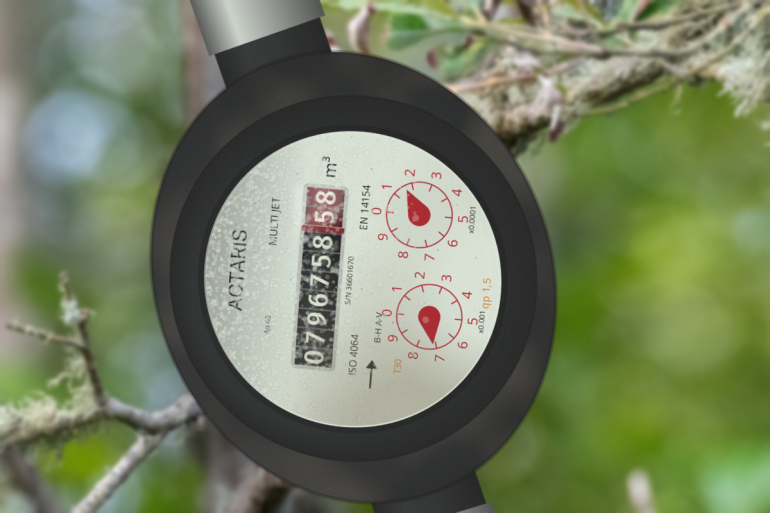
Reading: 796758.5871 m³
